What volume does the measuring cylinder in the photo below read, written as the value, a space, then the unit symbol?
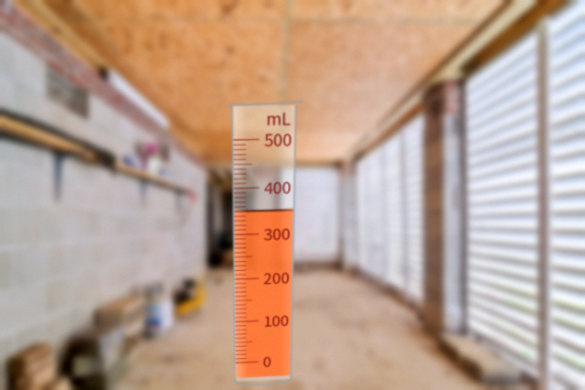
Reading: 350 mL
